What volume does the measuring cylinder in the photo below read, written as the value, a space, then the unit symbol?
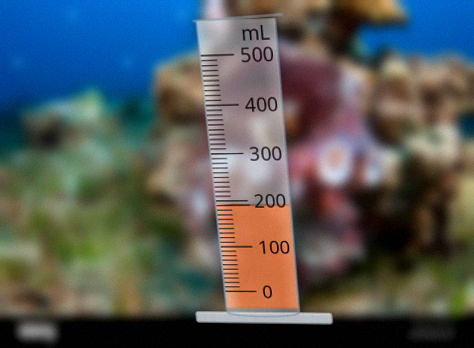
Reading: 190 mL
